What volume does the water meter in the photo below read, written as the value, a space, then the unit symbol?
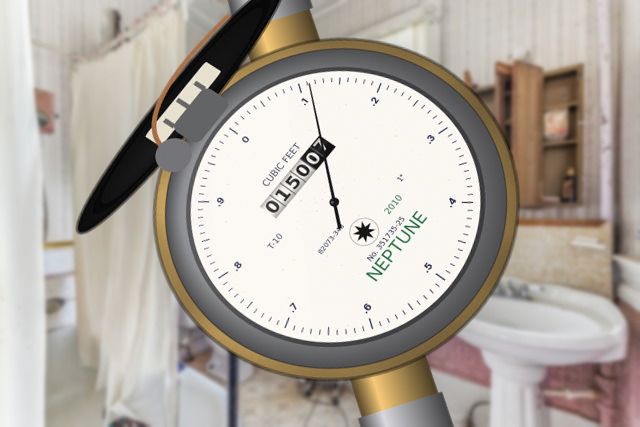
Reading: 15007.11 ft³
